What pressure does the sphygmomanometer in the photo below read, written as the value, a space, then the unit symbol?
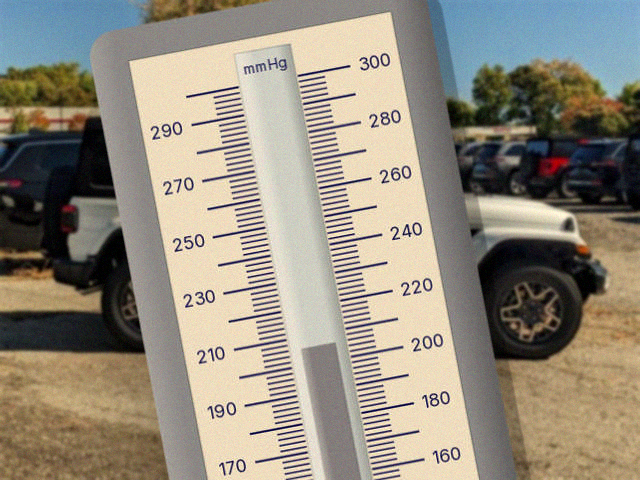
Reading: 206 mmHg
